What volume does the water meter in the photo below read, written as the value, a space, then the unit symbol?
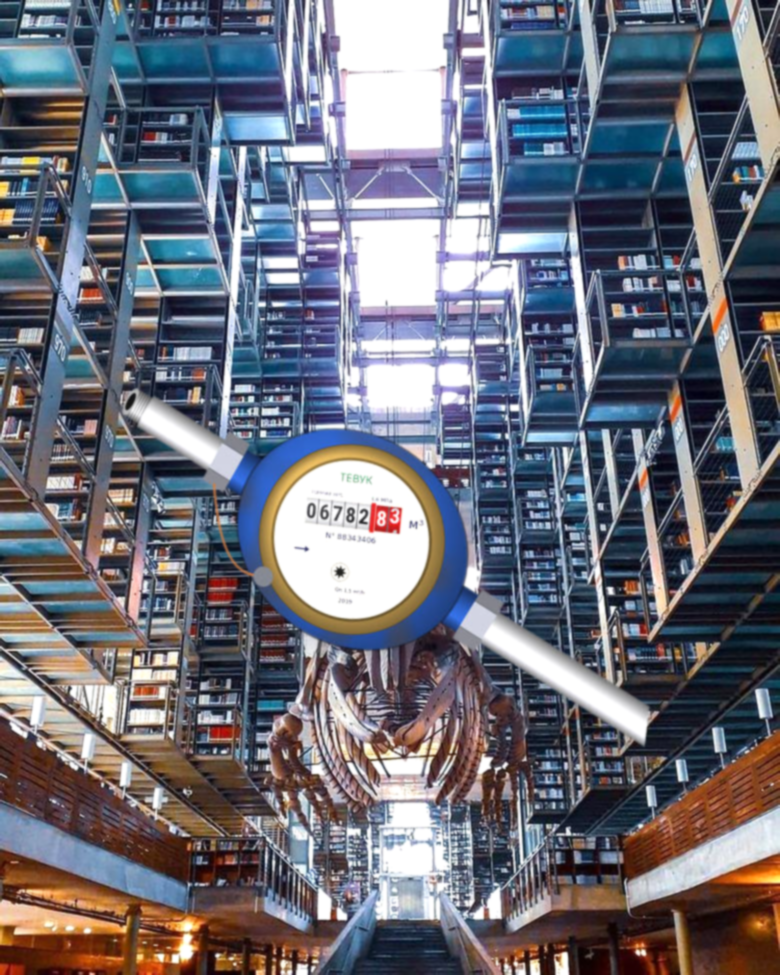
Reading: 6782.83 m³
